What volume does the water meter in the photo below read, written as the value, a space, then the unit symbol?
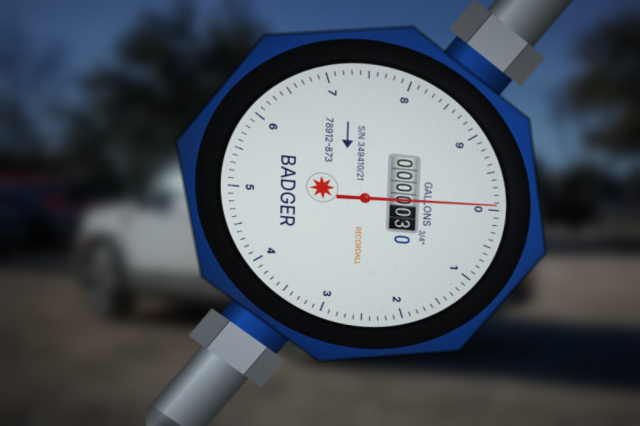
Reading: 29.9 gal
